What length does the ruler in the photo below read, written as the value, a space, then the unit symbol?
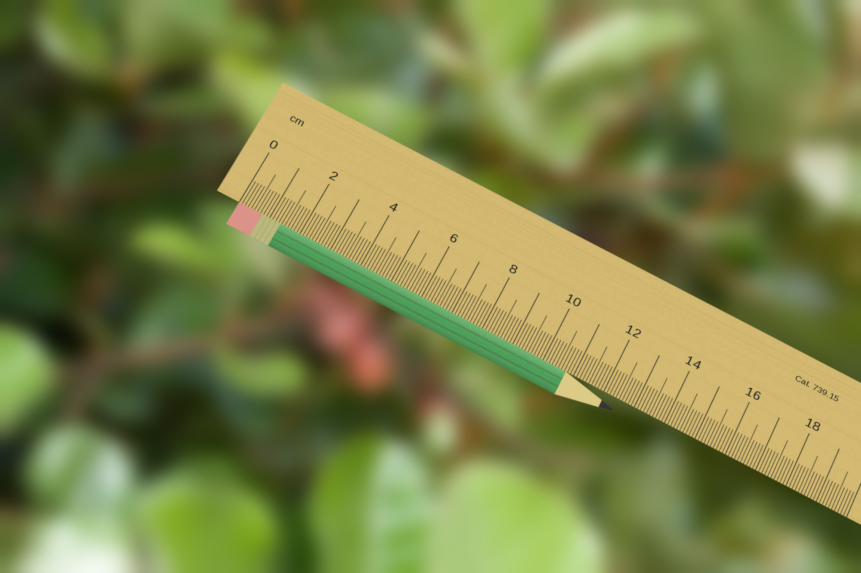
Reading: 12.5 cm
